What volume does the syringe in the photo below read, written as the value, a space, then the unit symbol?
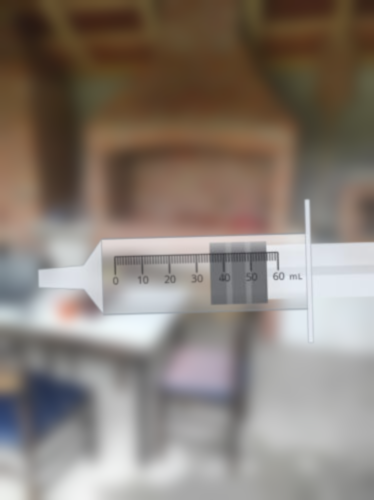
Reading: 35 mL
